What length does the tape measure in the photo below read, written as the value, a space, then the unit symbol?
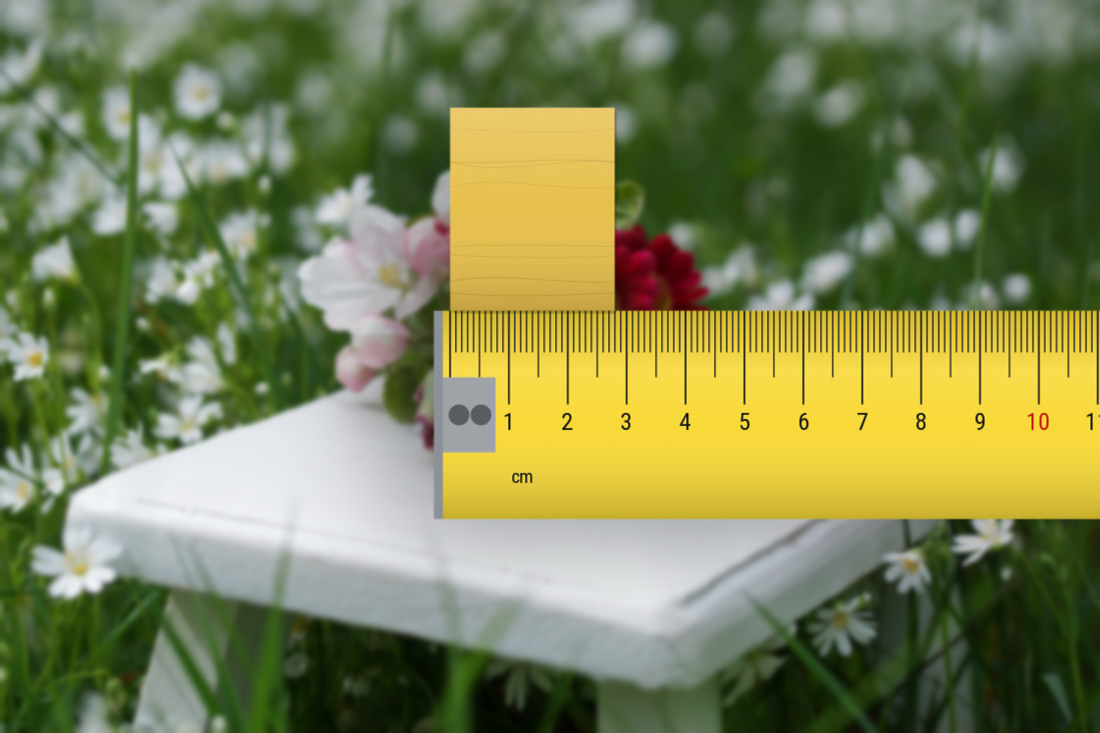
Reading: 2.8 cm
